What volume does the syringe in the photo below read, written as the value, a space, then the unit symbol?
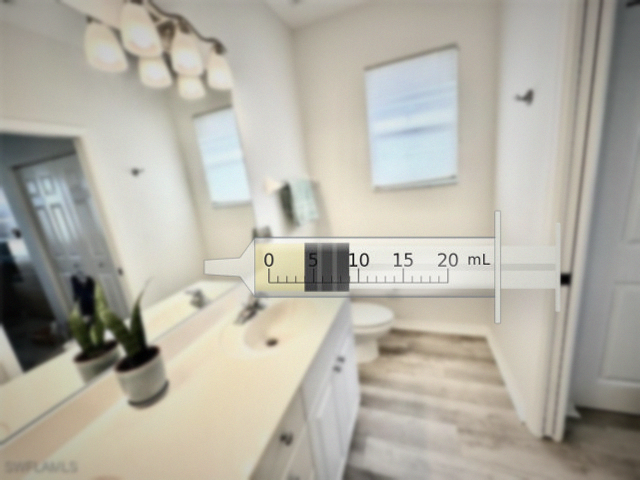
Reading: 4 mL
